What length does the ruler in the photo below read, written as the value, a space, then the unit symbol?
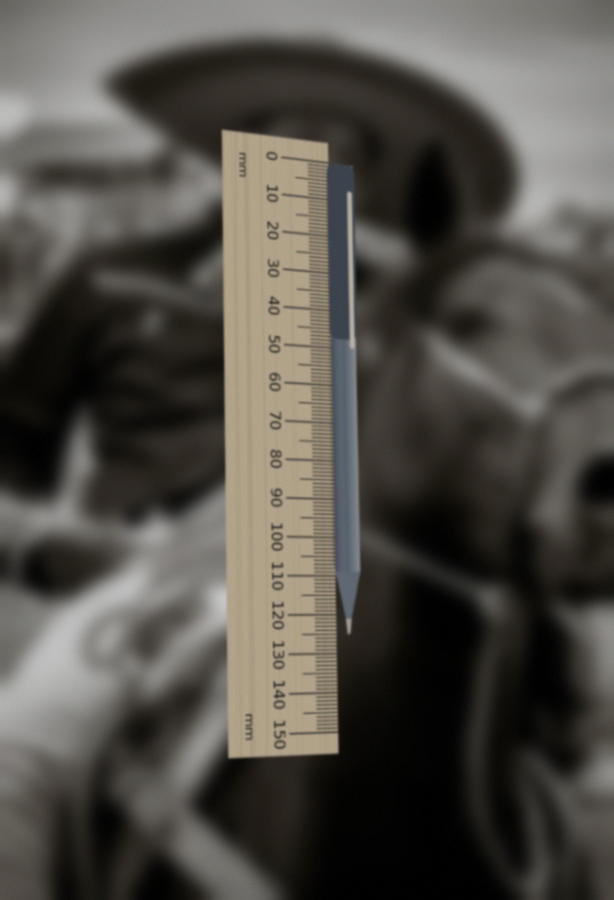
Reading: 125 mm
